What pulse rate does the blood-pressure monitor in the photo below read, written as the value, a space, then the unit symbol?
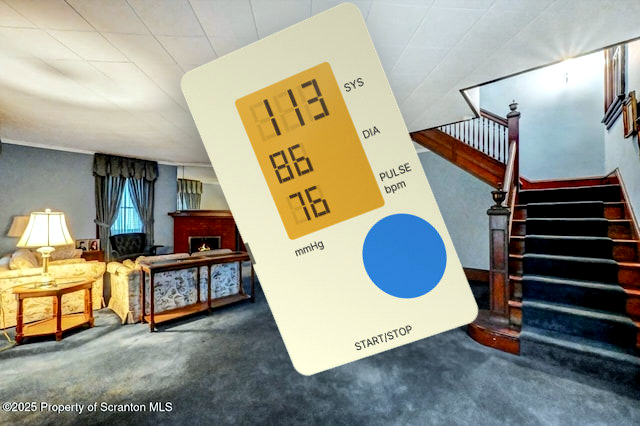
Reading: 76 bpm
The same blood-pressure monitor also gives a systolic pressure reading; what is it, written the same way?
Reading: 113 mmHg
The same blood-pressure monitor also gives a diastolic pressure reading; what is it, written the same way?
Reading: 86 mmHg
